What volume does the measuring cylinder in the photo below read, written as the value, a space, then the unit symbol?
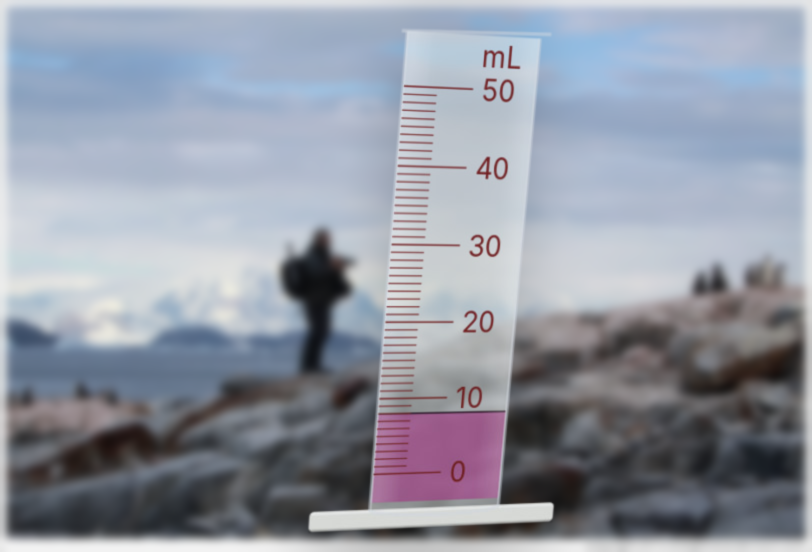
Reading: 8 mL
